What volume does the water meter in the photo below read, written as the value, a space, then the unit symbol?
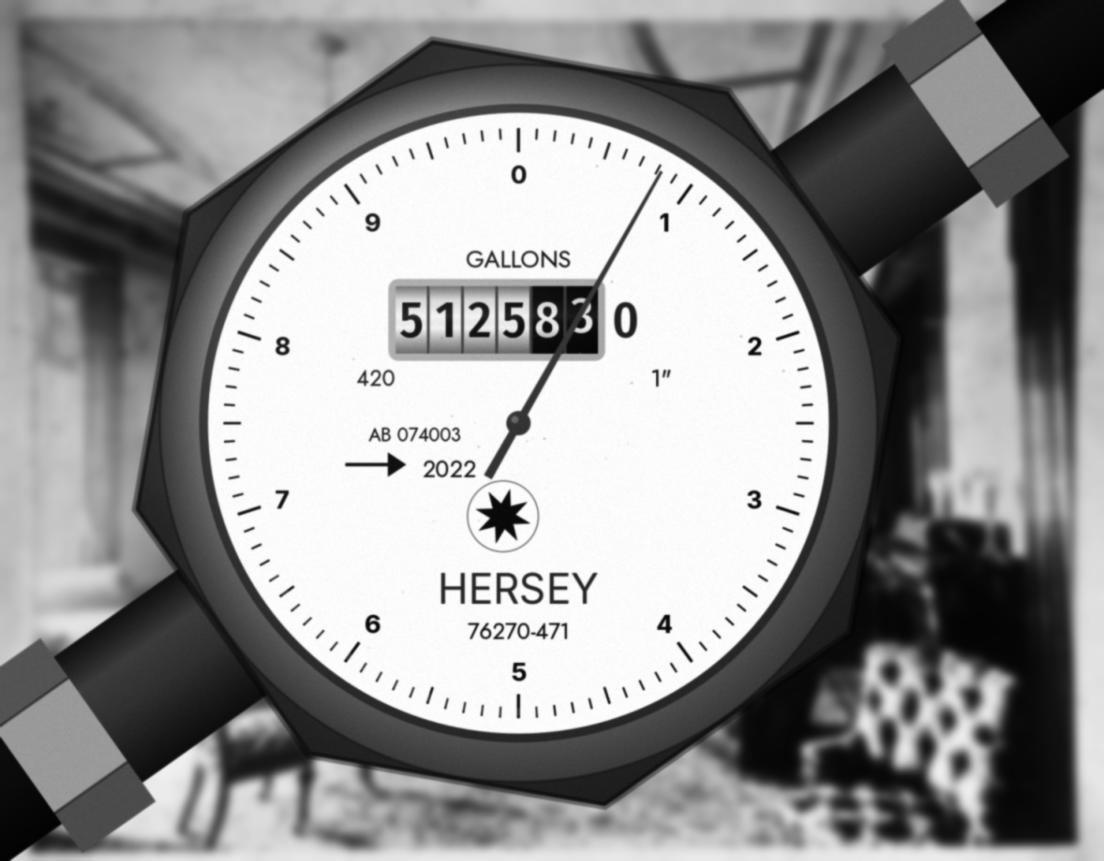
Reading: 5125830.8 gal
